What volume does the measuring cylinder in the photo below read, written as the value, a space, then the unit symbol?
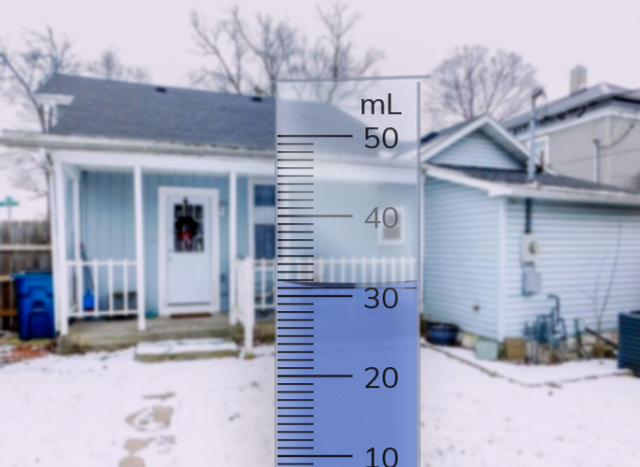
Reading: 31 mL
